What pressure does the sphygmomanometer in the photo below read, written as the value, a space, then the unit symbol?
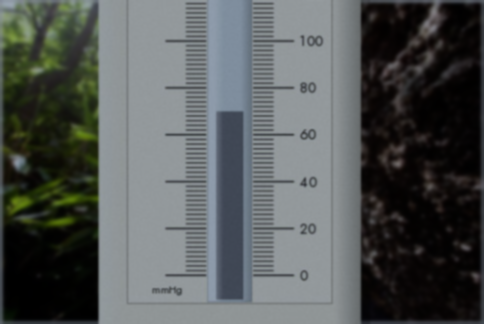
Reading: 70 mmHg
